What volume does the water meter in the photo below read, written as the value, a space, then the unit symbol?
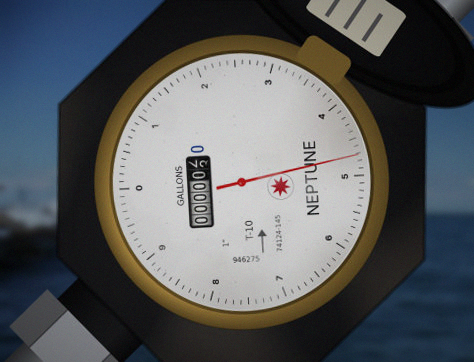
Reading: 24.7 gal
